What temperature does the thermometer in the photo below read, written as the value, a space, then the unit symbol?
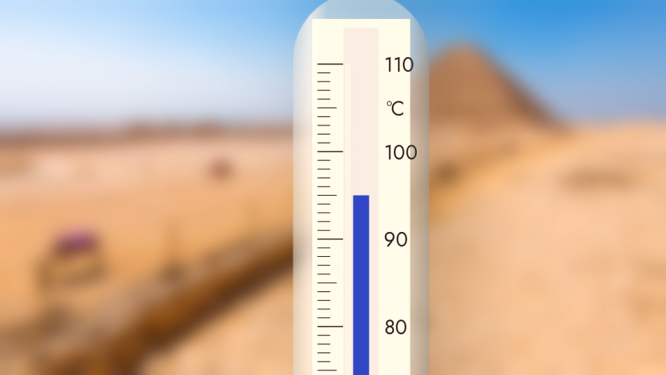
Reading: 95 °C
